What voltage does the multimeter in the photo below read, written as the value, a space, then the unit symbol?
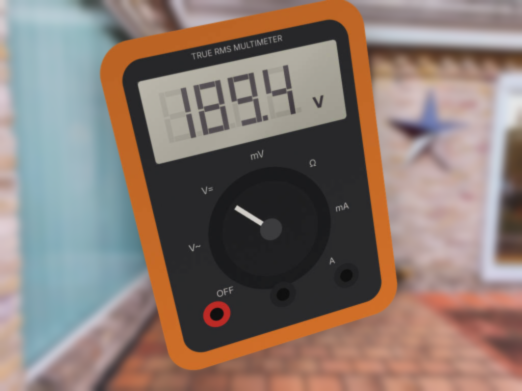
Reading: 189.4 V
